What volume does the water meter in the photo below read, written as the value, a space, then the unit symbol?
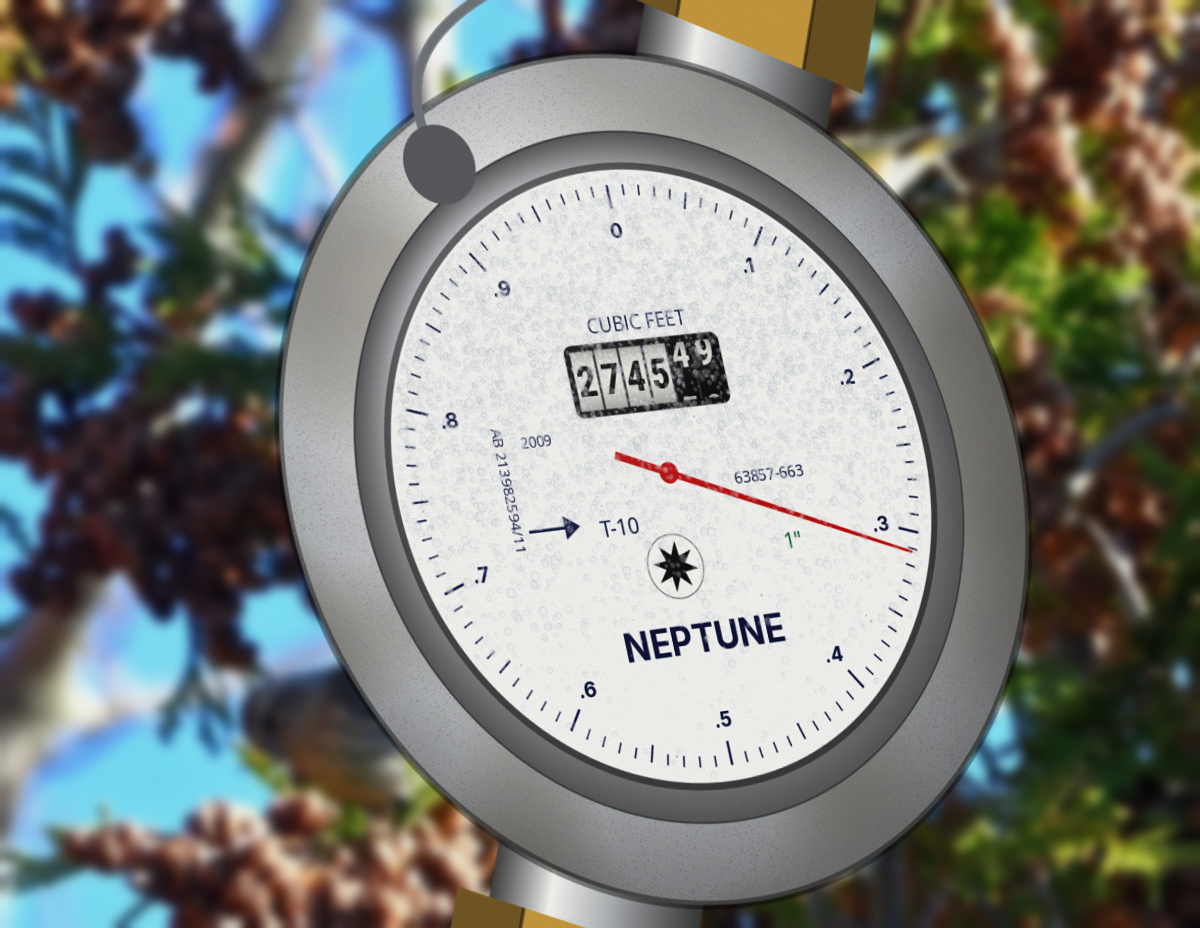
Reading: 274549.31 ft³
